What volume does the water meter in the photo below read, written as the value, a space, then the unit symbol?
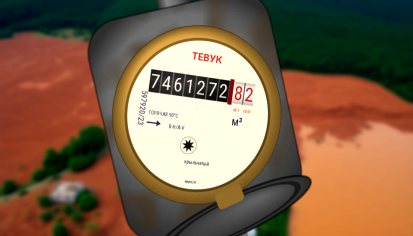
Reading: 7461272.82 m³
